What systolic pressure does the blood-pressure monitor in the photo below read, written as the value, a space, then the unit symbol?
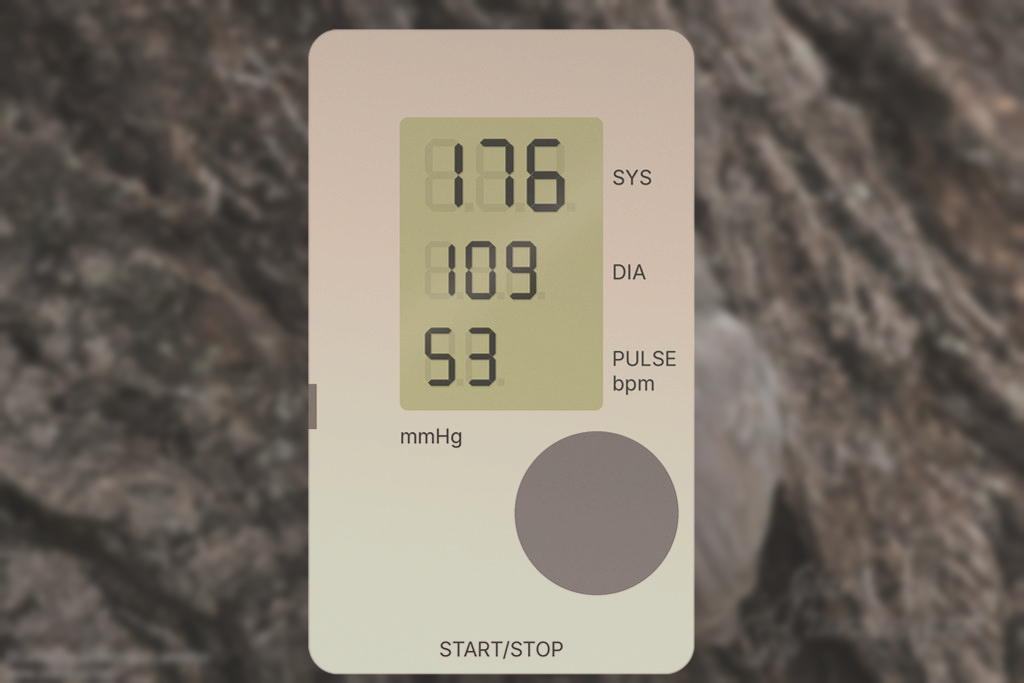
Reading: 176 mmHg
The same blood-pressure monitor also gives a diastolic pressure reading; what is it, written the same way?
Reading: 109 mmHg
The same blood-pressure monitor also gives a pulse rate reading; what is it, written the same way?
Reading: 53 bpm
